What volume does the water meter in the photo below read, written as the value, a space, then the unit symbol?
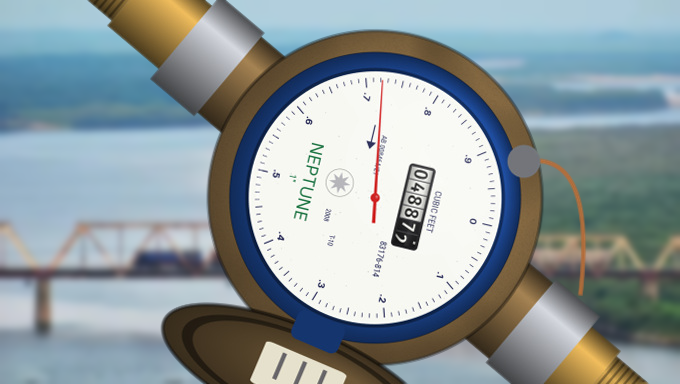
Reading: 48871.72 ft³
